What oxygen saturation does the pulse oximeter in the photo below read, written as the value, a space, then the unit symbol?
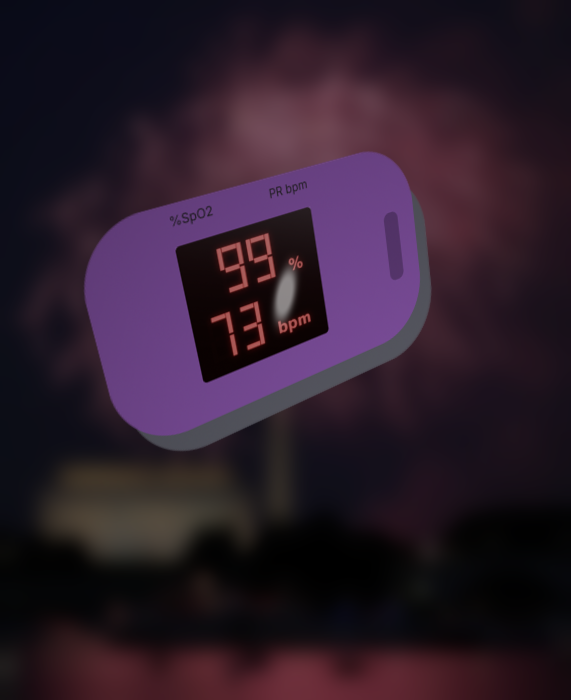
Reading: 99 %
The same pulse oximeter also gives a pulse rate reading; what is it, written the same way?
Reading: 73 bpm
